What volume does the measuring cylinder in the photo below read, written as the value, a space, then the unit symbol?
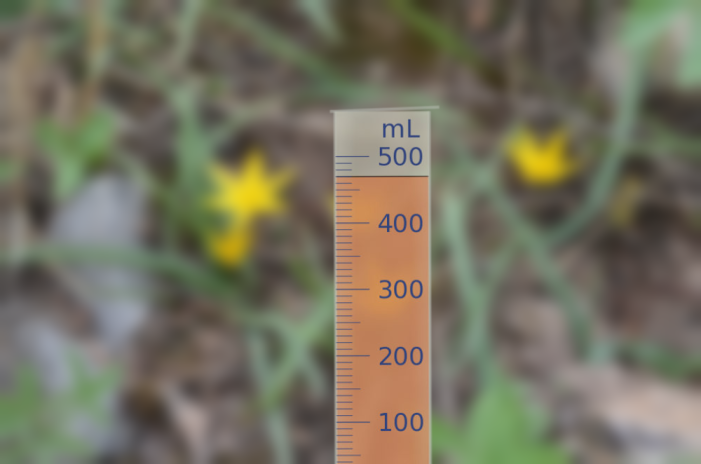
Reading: 470 mL
